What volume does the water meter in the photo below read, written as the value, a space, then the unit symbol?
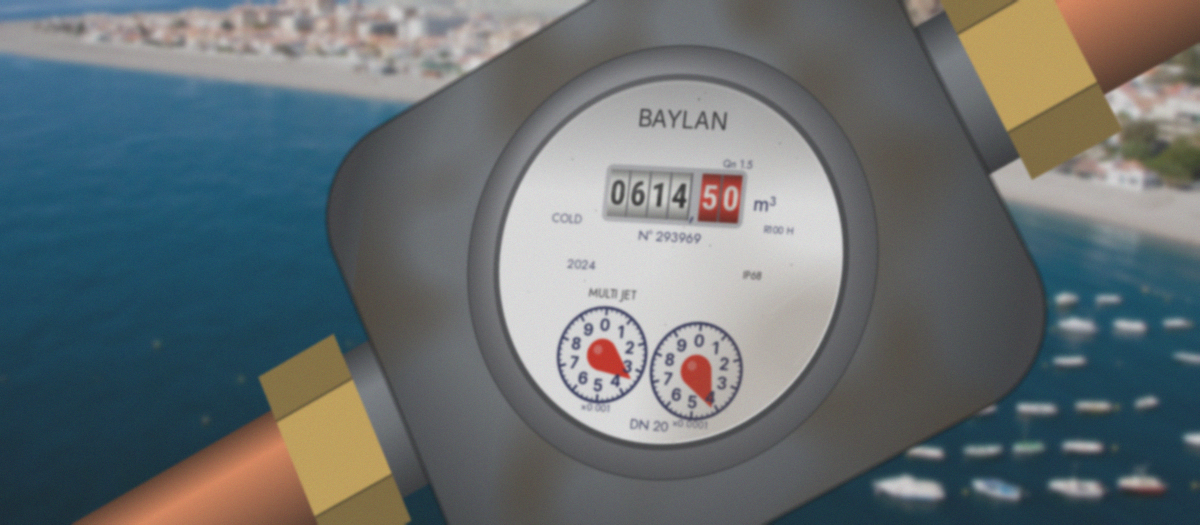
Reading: 614.5034 m³
